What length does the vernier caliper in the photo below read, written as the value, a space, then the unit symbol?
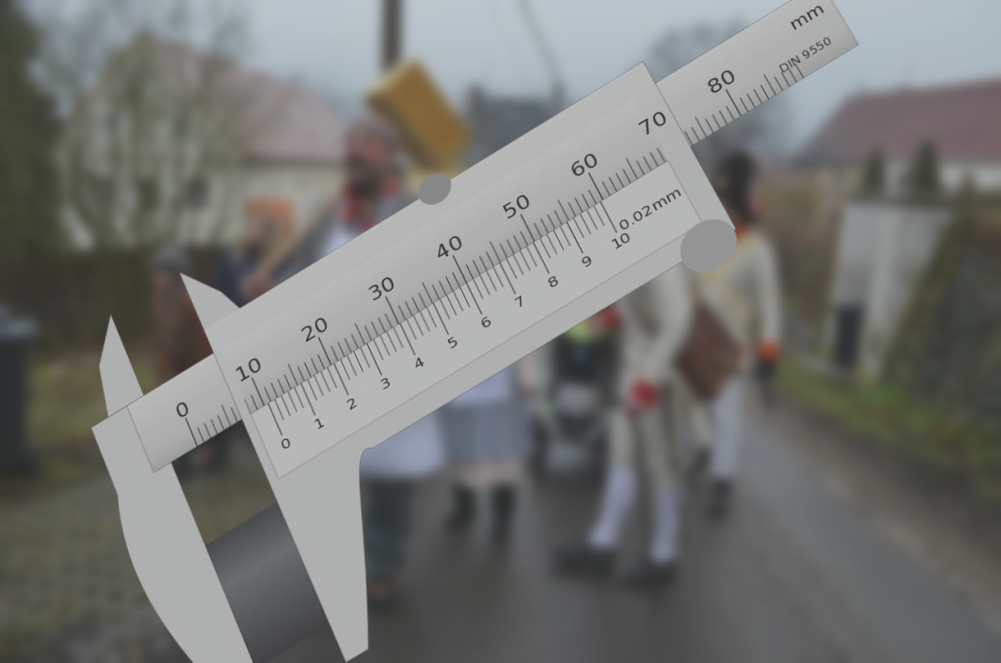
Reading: 10.6 mm
